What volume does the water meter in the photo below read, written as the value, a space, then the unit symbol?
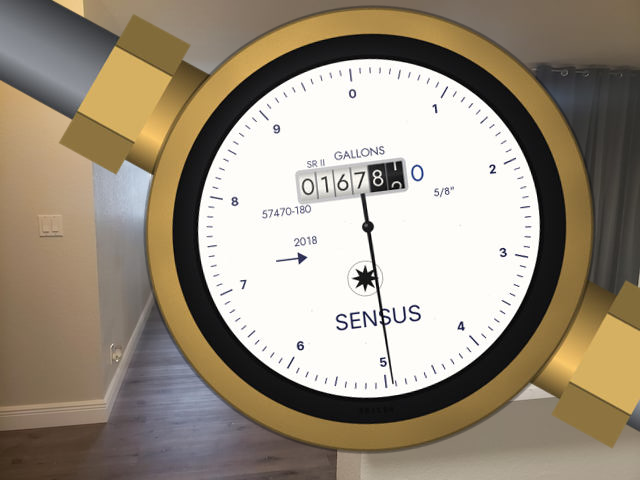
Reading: 167814.9 gal
